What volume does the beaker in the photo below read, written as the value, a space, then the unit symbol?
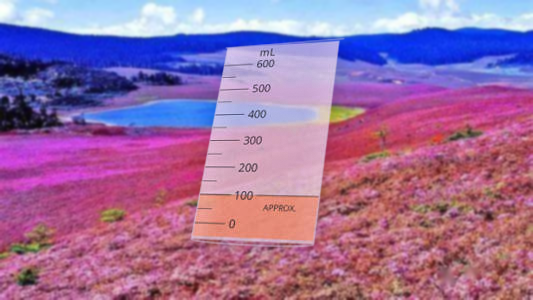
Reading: 100 mL
